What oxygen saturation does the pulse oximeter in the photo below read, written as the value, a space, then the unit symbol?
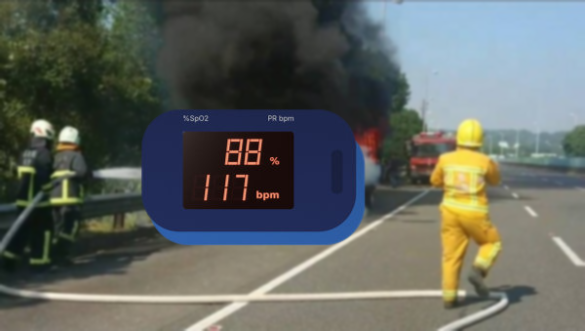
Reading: 88 %
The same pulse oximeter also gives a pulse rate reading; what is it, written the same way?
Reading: 117 bpm
